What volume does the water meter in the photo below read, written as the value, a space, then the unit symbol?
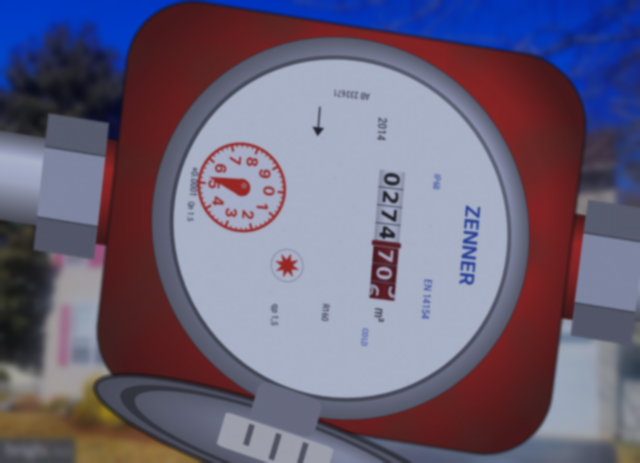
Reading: 274.7055 m³
